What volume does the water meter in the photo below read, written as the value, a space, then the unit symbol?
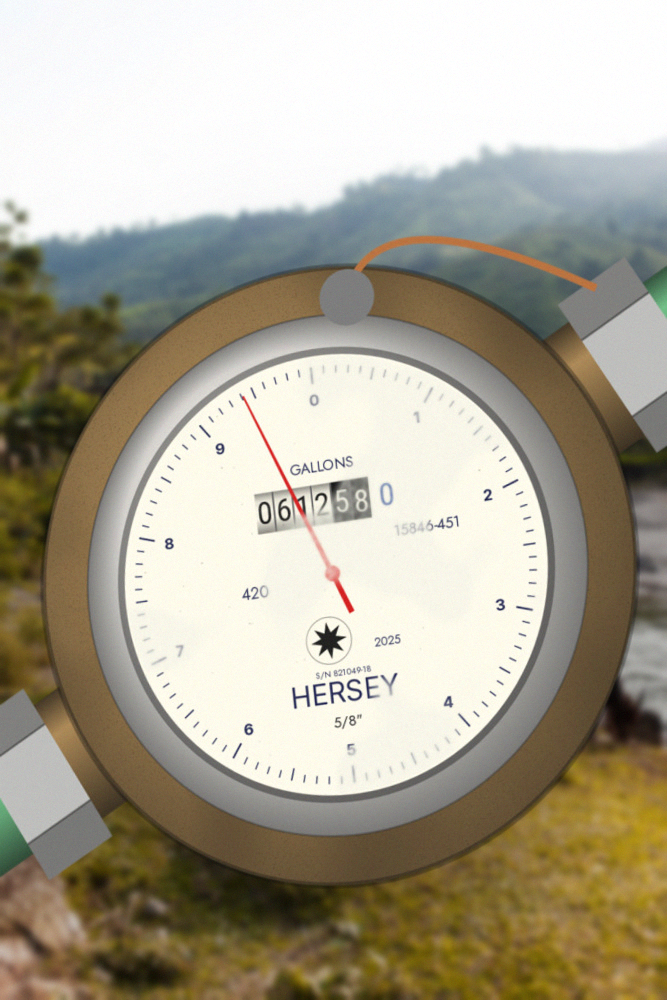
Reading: 612579.4 gal
